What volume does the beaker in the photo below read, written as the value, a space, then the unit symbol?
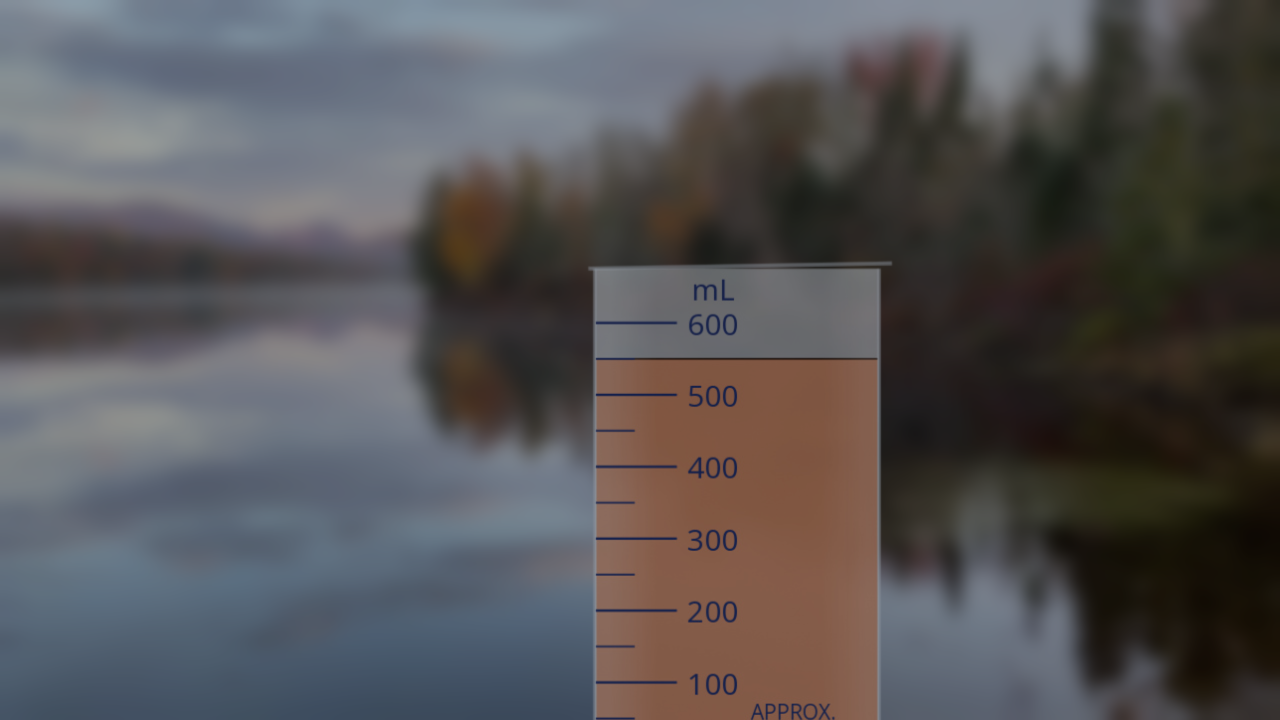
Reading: 550 mL
